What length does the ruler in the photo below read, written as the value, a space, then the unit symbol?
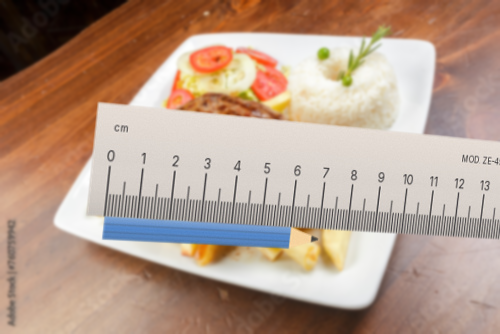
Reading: 7 cm
